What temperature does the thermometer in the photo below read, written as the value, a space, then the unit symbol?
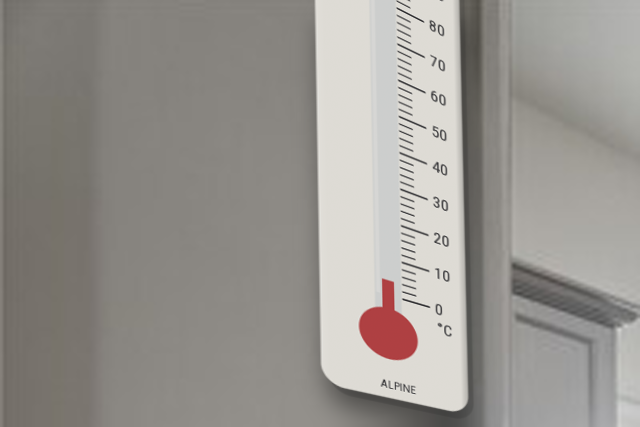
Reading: 4 °C
